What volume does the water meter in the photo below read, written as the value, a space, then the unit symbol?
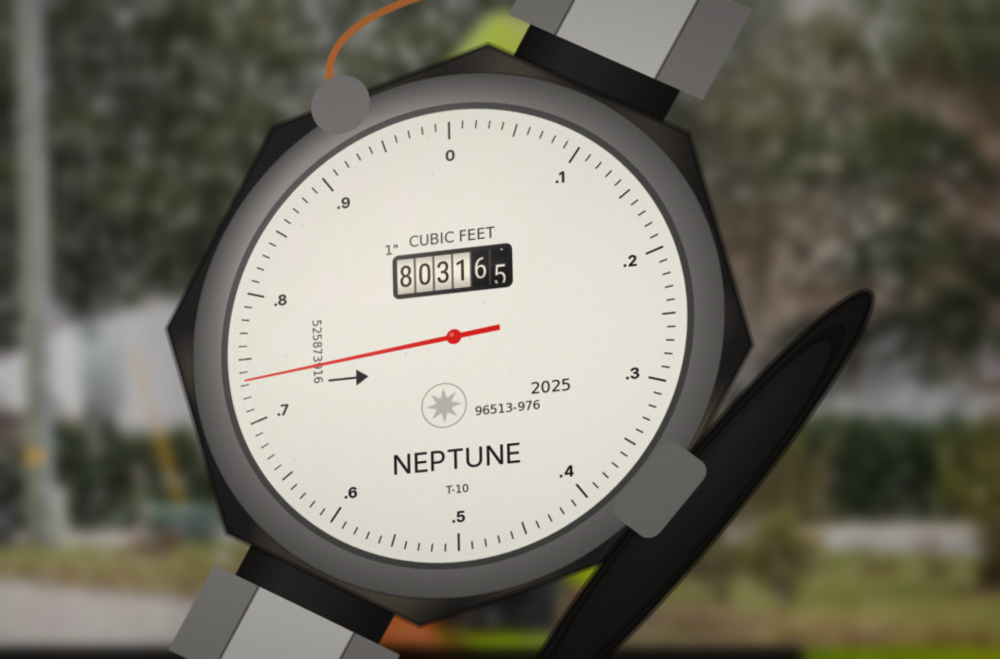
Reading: 803164.73 ft³
